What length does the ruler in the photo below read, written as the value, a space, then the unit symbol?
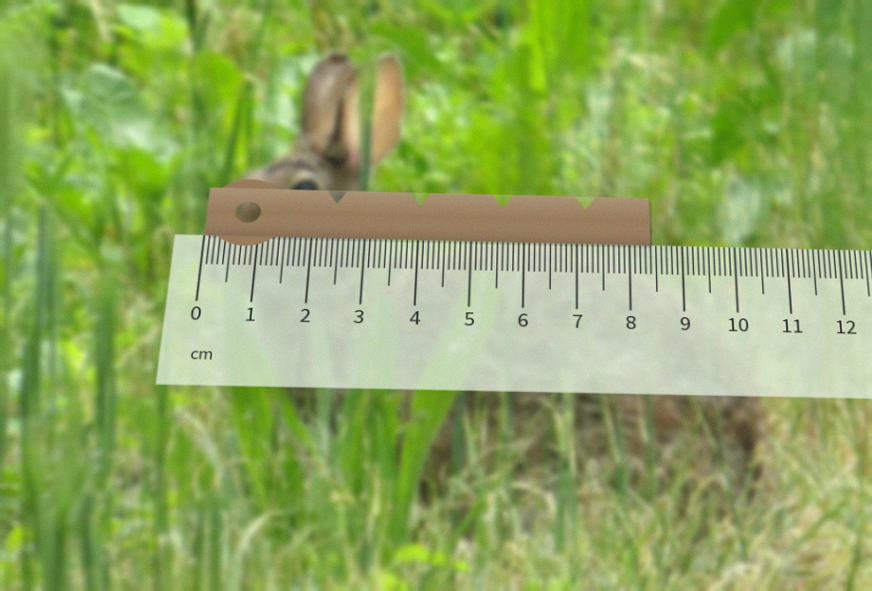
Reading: 8.4 cm
